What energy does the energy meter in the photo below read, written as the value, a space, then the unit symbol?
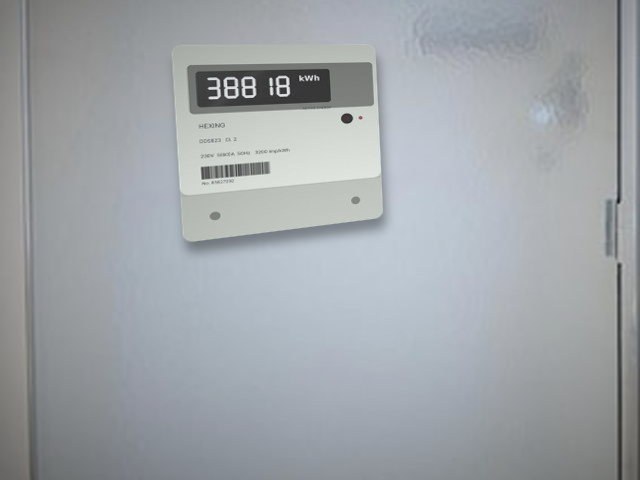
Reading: 38818 kWh
